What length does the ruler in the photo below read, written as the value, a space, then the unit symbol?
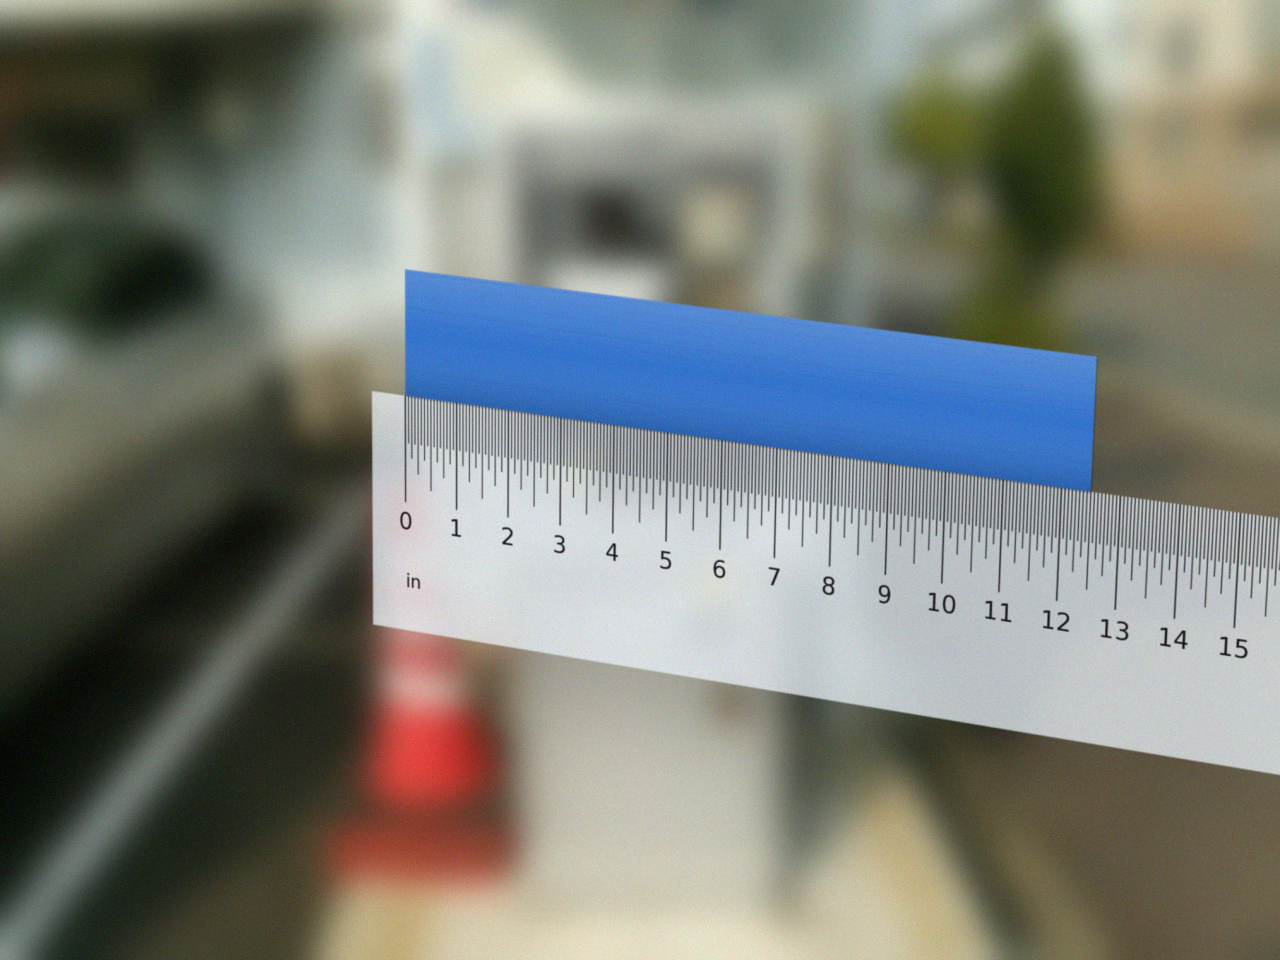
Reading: 12.5 in
